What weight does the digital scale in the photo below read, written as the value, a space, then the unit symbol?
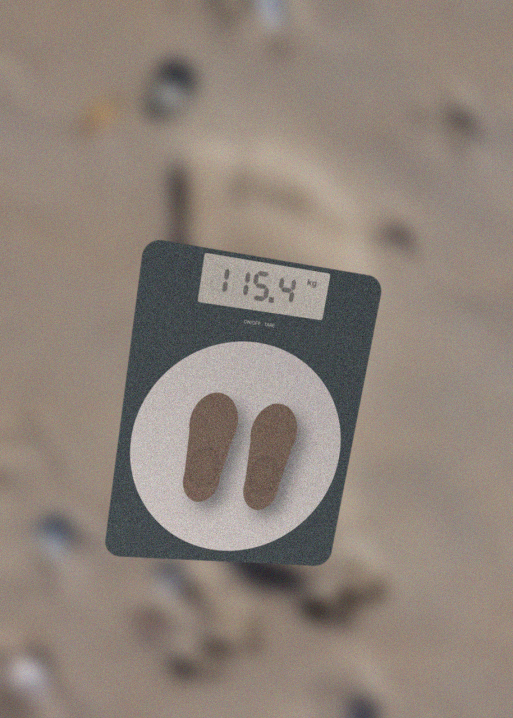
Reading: 115.4 kg
